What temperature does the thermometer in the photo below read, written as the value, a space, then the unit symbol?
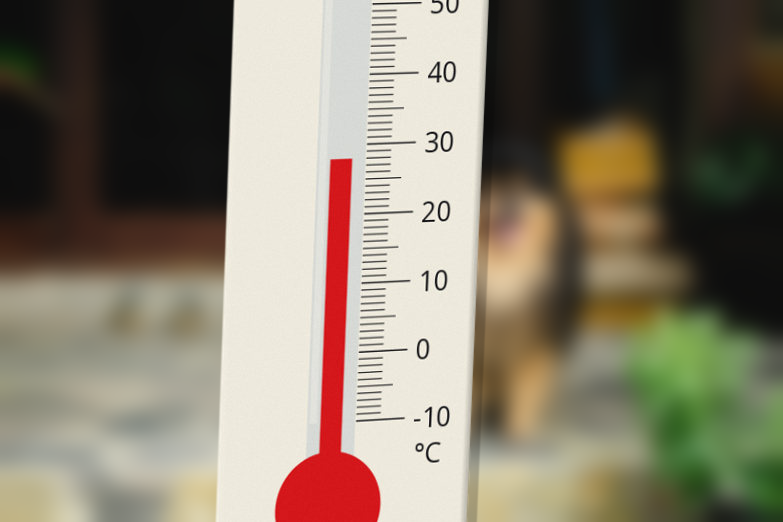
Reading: 28 °C
